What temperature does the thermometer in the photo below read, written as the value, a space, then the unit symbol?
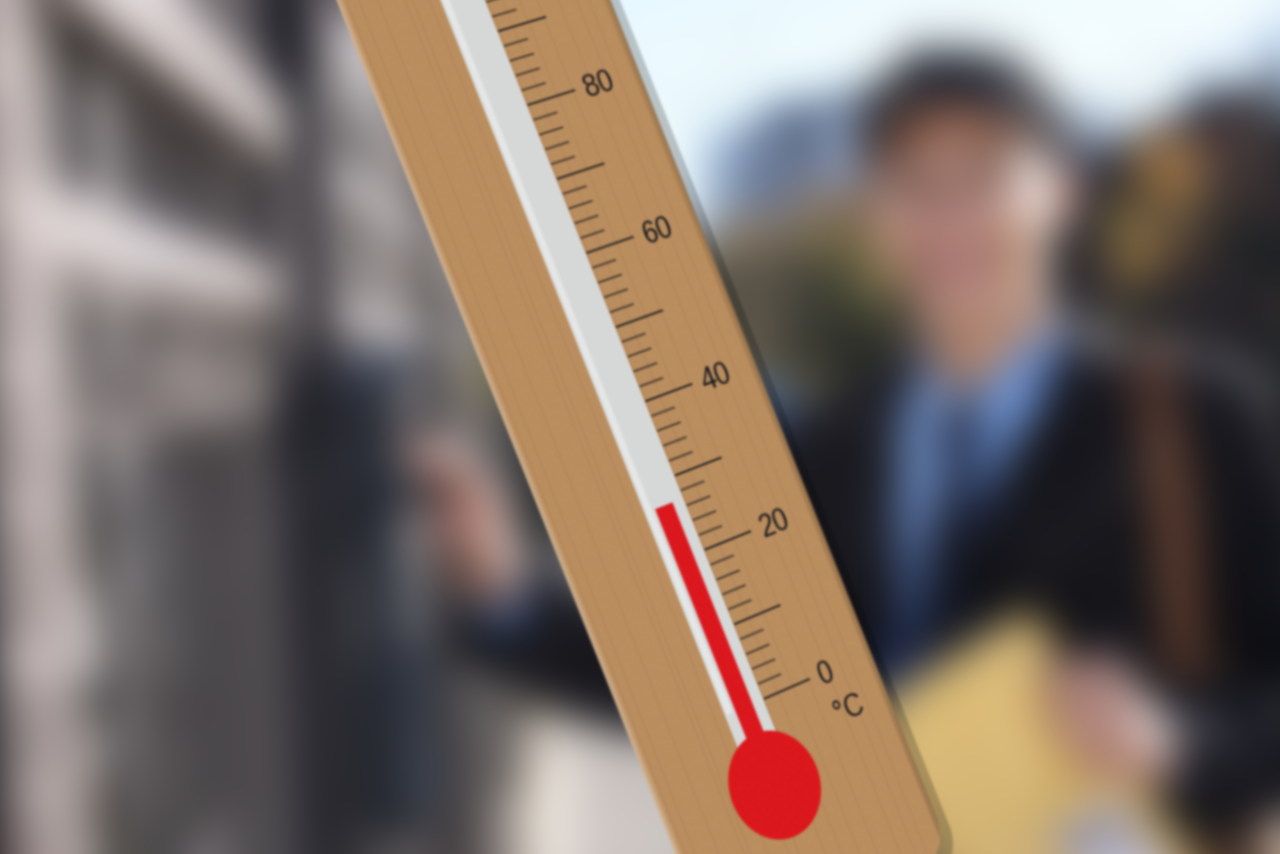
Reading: 27 °C
